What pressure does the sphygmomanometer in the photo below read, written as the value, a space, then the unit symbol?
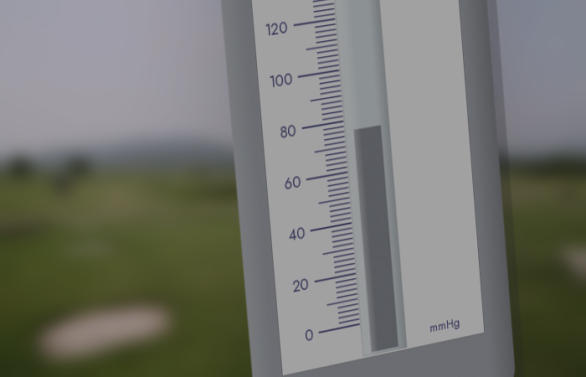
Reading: 76 mmHg
